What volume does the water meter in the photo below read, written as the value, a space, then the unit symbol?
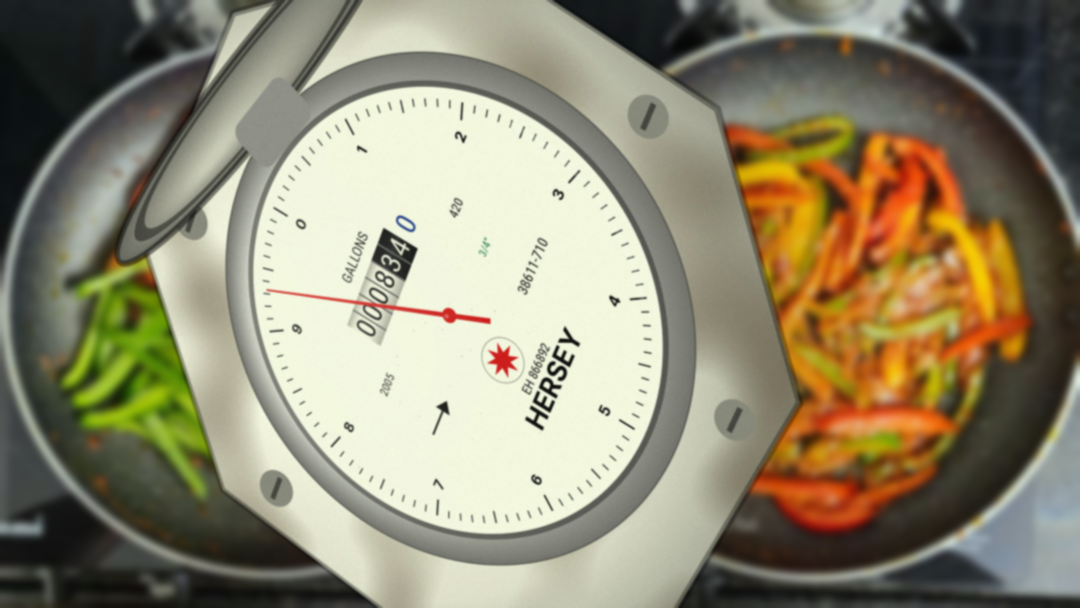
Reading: 8339.3 gal
